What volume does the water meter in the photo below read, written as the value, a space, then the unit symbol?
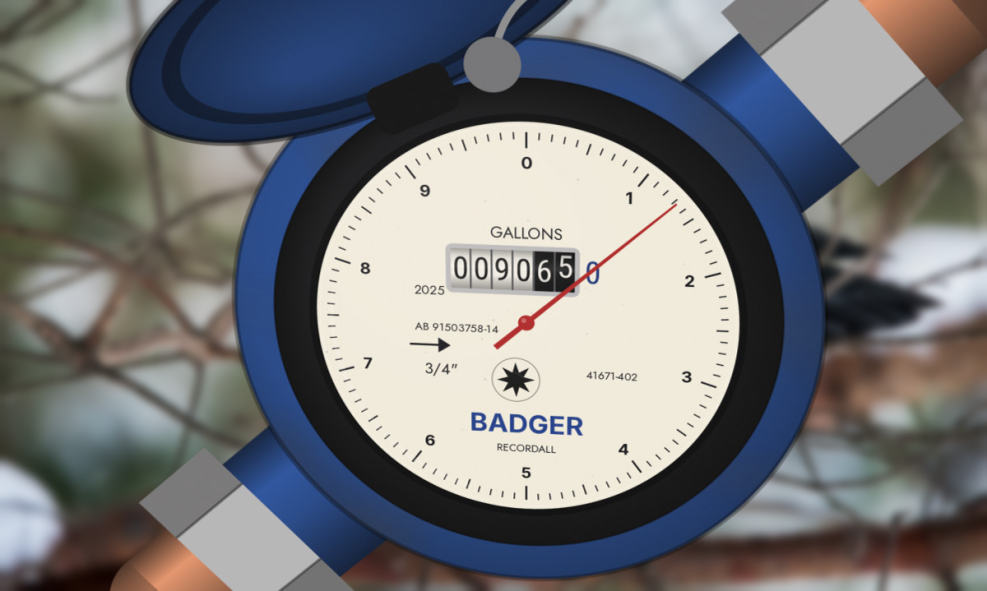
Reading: 90651.3 gal
